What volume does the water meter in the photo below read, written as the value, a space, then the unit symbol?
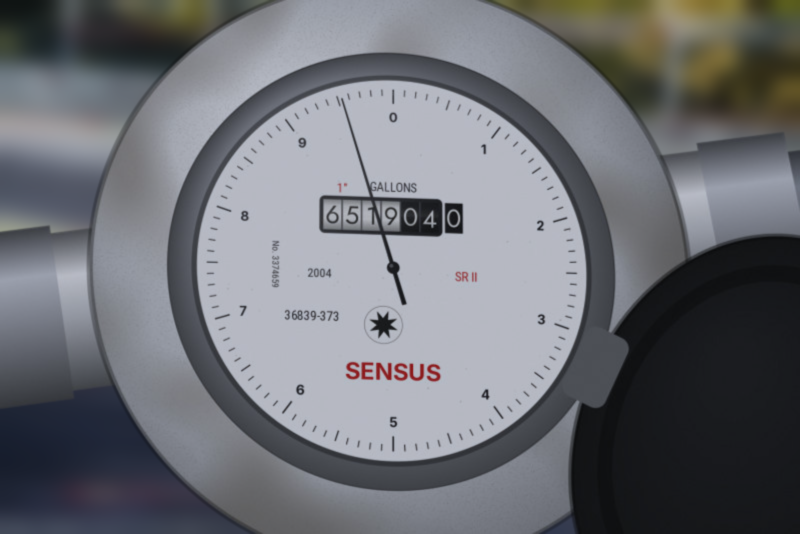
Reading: 6519039.5 gal
